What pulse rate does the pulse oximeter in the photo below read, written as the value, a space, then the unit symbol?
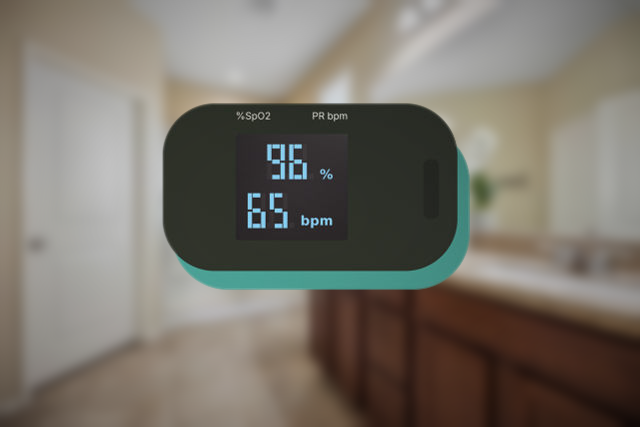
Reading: 65 bpm
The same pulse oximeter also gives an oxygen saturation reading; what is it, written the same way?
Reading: 96 %
